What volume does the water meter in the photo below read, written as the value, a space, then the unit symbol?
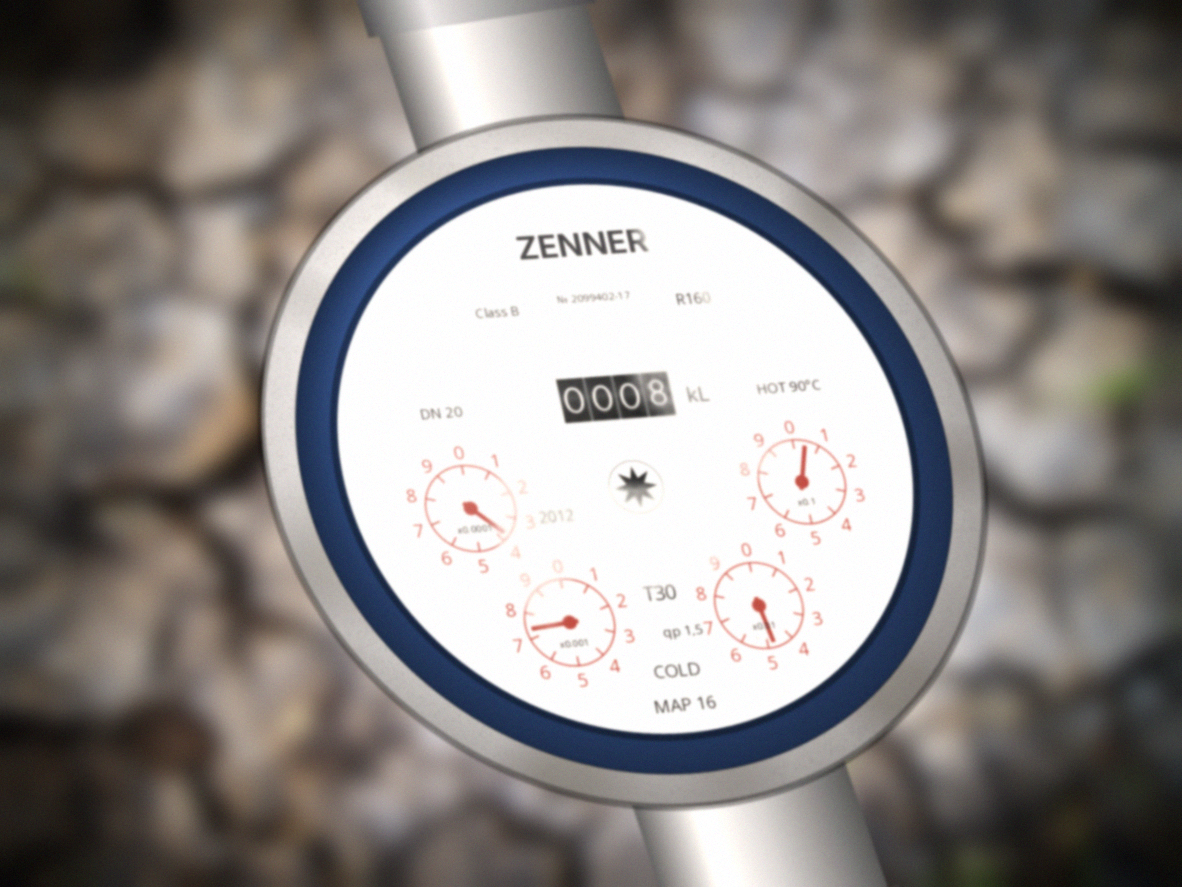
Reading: 8.0473 kL
